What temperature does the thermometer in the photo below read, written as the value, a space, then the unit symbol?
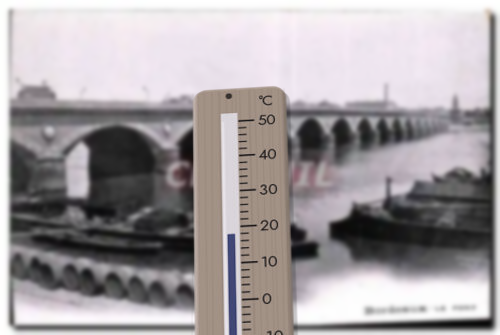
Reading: 18 °C
